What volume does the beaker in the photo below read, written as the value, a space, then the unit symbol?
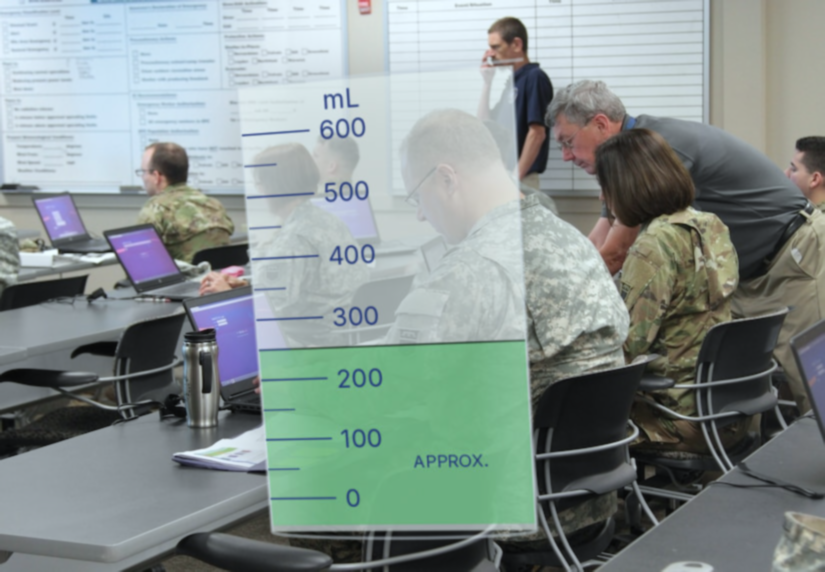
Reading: 250 mL
